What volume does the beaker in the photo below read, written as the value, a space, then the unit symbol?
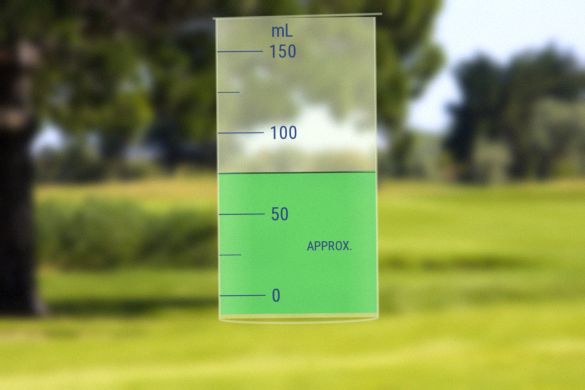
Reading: 75 mL
